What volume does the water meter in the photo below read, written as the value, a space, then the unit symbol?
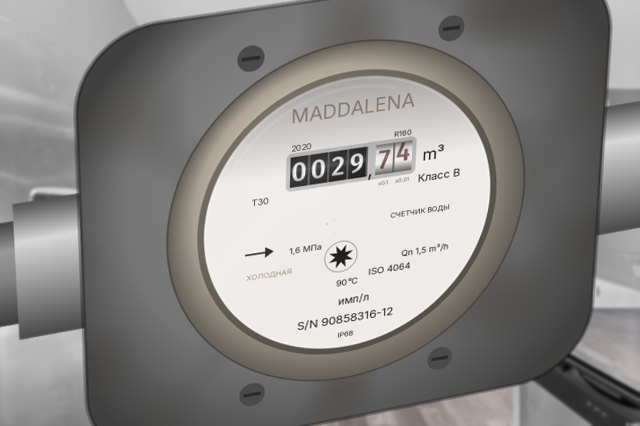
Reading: 29.74 m³
